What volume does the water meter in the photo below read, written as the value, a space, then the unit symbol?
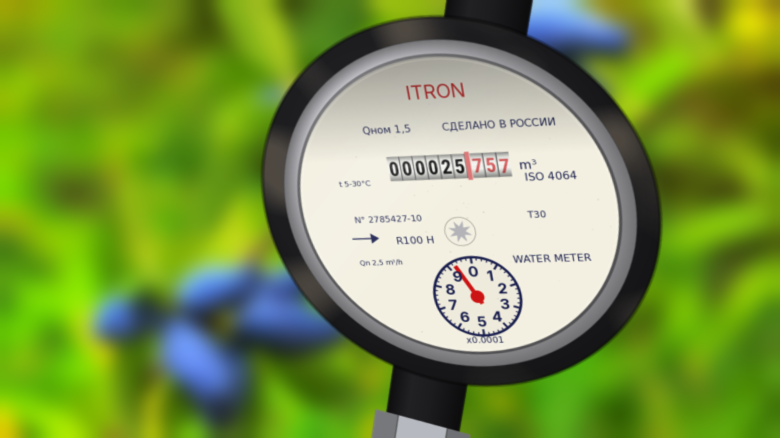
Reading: 25.7569 m³
